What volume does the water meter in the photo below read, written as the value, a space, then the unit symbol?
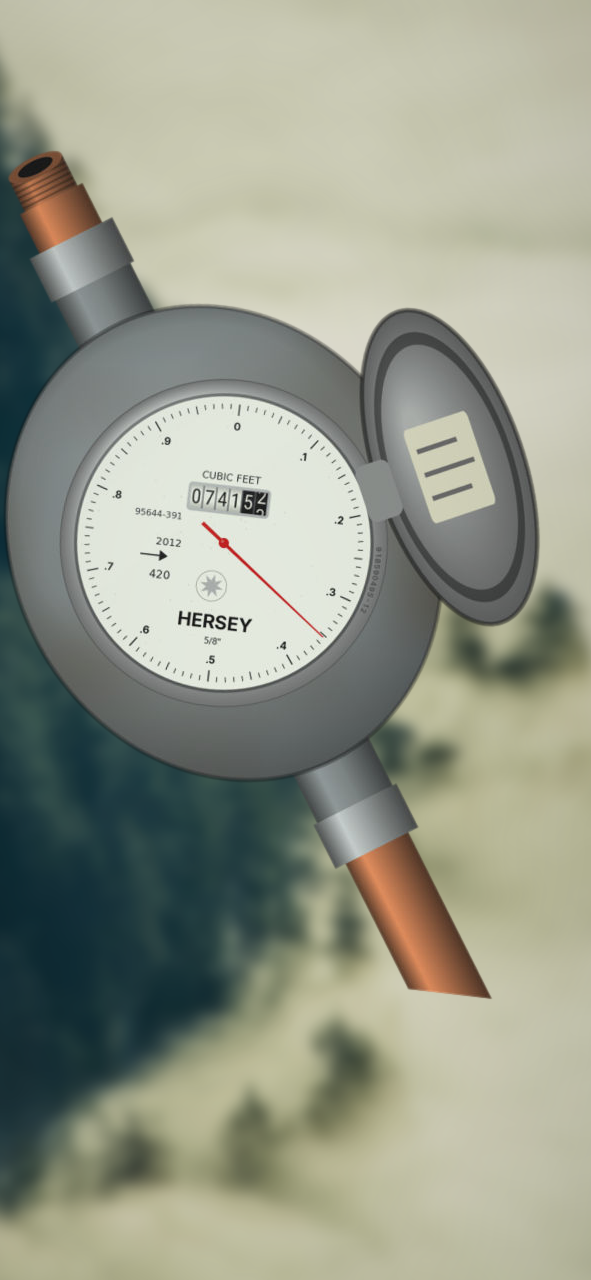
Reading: 74152.35 ft³
